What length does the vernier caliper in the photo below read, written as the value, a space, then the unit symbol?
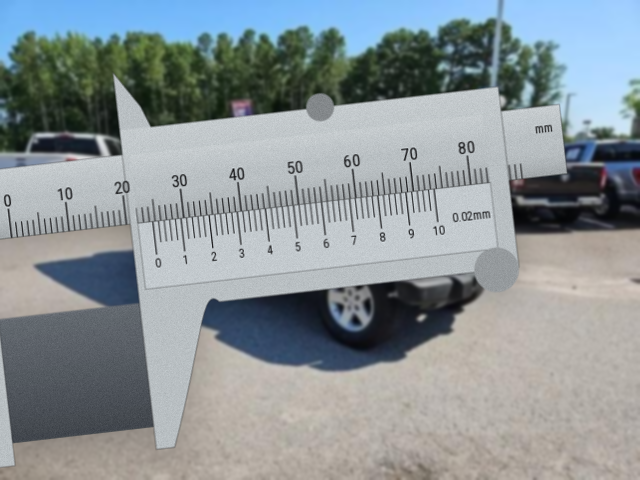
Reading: 24.6 mm
